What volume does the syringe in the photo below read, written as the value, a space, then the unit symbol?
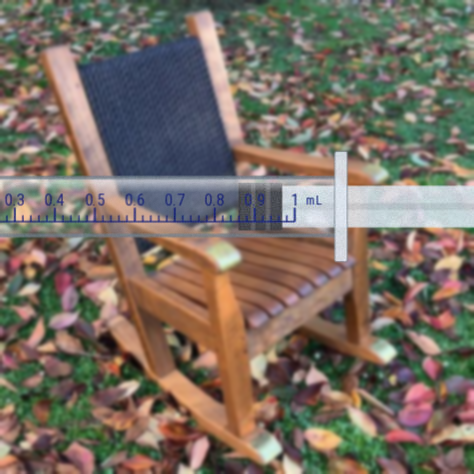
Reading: 0.86 mL
